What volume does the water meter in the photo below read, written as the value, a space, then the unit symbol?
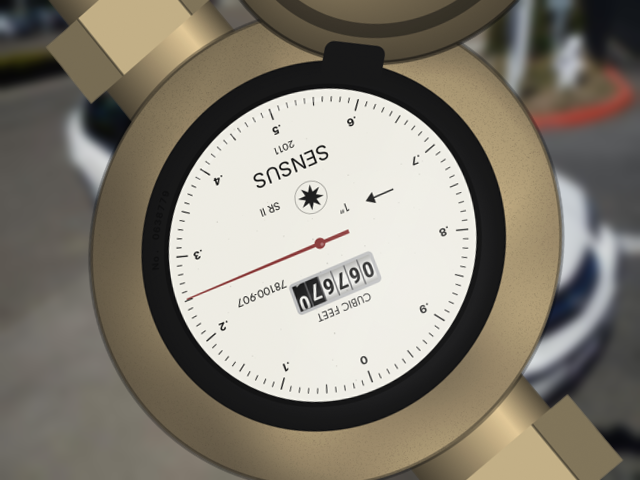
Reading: 67670.25 ft³
